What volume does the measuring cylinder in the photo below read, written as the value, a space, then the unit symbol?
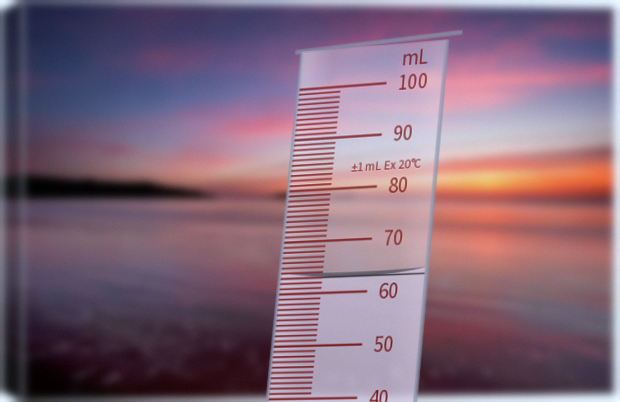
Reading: 63 mL
